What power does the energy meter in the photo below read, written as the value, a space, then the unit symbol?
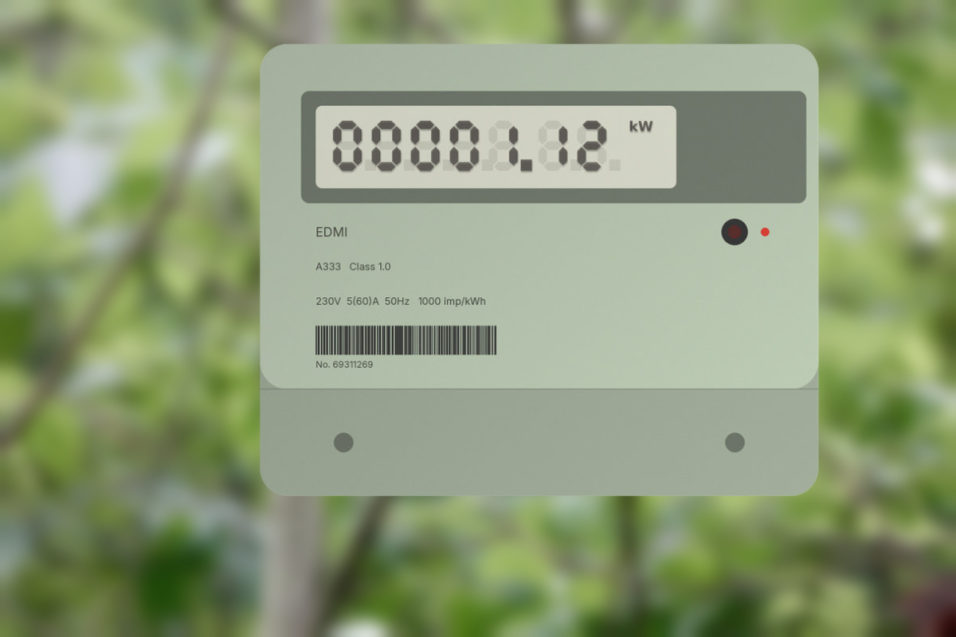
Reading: 1.12 kW
